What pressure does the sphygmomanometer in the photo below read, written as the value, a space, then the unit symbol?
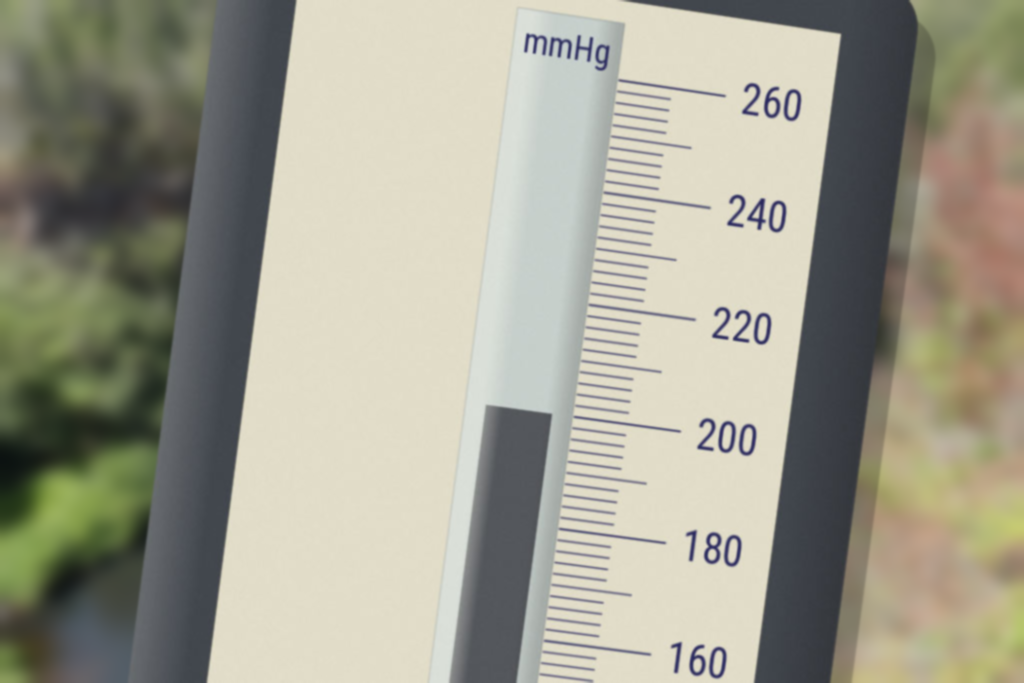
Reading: 200 mmHg
